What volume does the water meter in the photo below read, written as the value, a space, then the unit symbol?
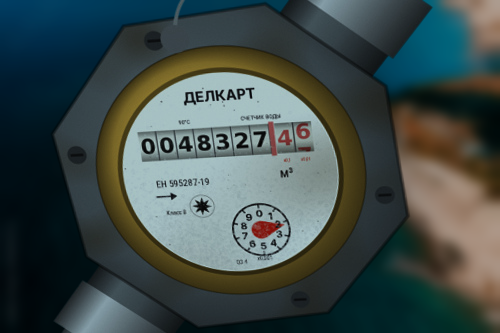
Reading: 48327.462 m³
